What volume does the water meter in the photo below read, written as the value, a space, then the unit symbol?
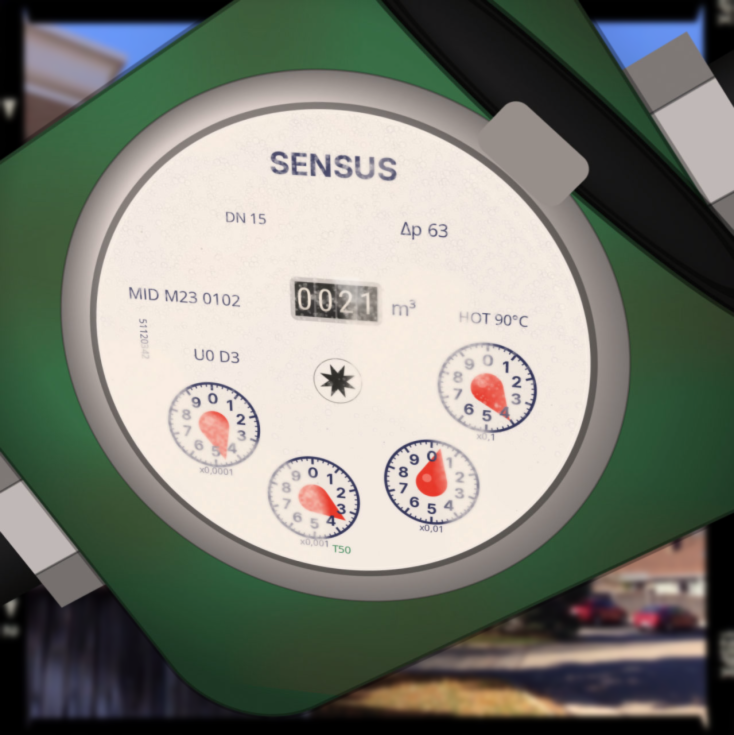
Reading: 21.4034 m³
